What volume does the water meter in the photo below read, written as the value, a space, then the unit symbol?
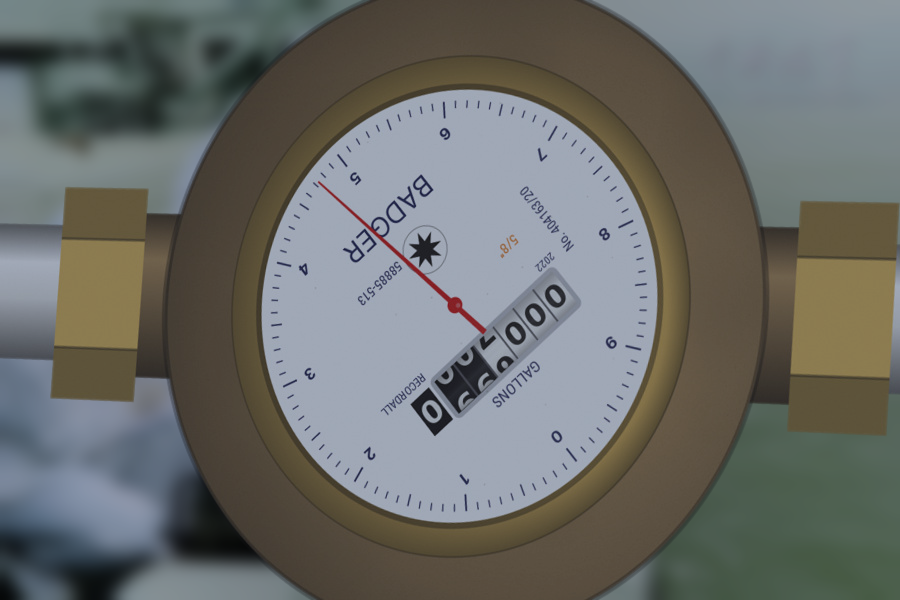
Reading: 6994.7 gal
